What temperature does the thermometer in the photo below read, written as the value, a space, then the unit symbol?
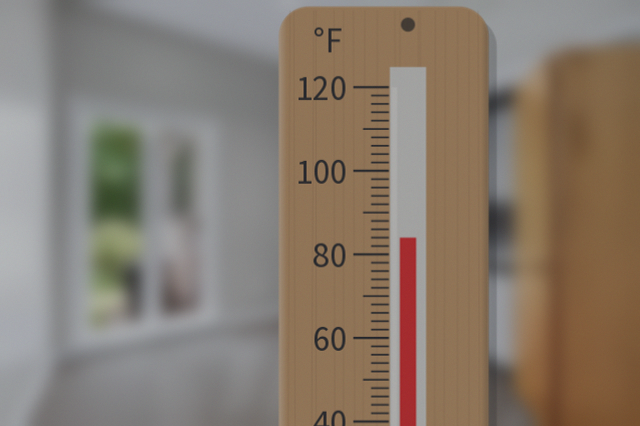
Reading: 84 °F
